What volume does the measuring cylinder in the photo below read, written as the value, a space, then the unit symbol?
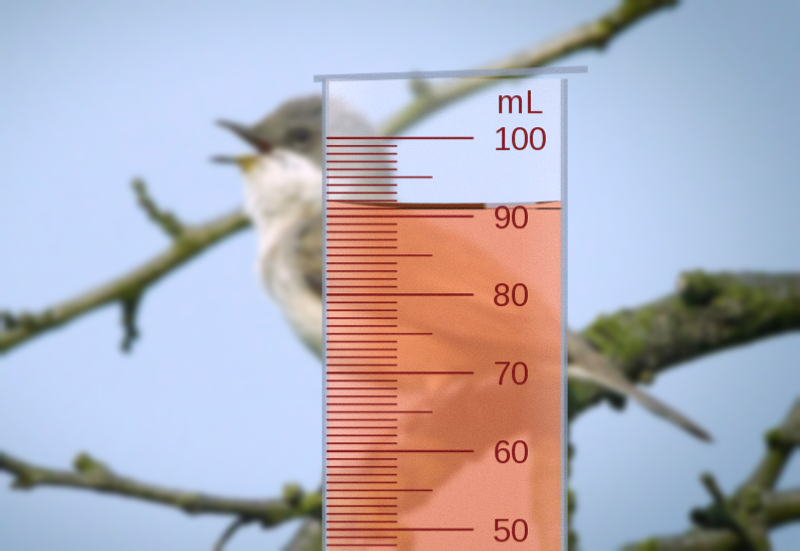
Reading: 91 mL
